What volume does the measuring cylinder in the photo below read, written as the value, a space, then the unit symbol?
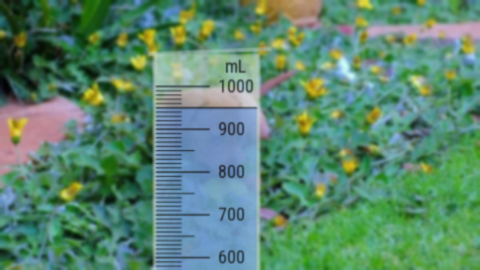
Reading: 950 mL
